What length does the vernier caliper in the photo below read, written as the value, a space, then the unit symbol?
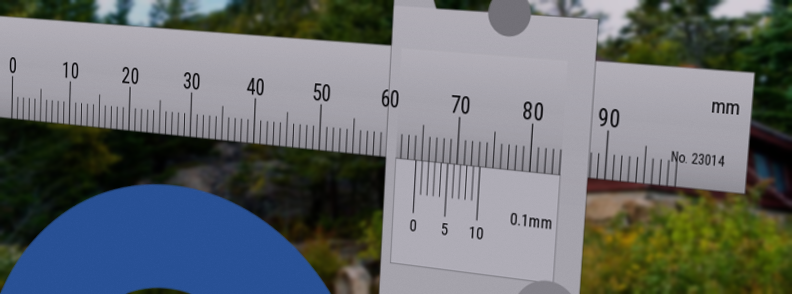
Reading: 64.2 mm
